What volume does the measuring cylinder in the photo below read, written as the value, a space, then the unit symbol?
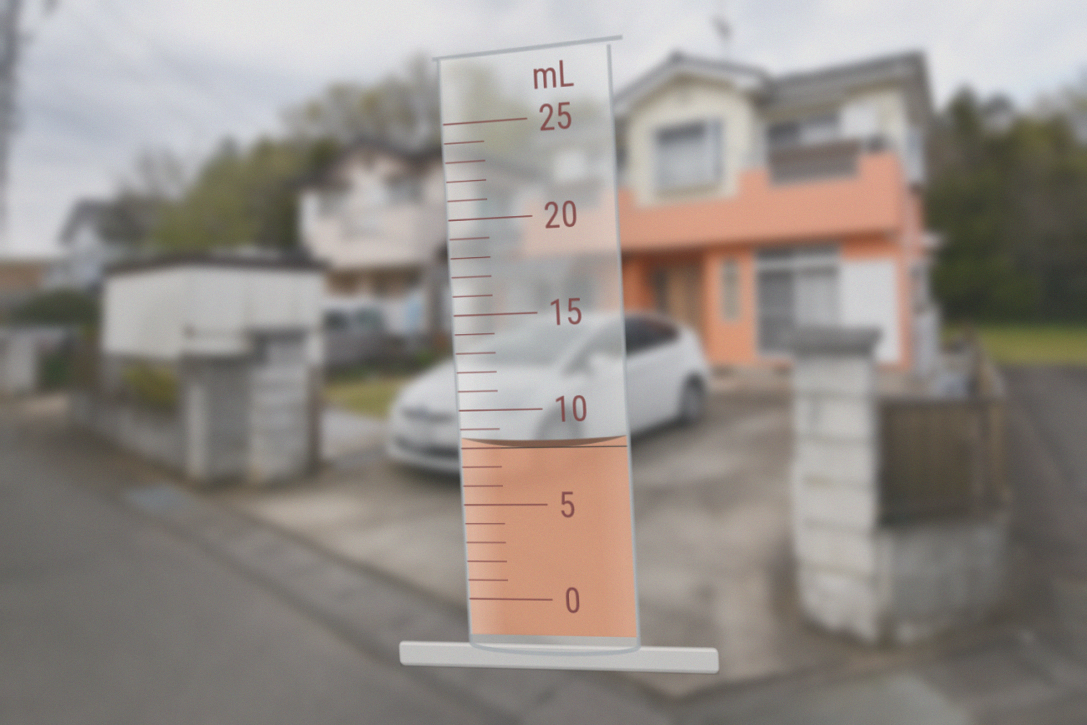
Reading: 8 mL
